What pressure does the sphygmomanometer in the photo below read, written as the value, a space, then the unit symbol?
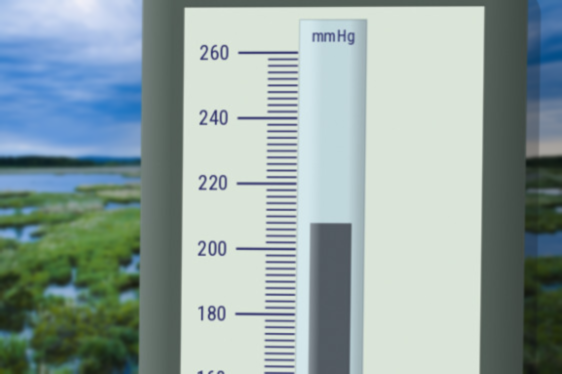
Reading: 208 mmHg
